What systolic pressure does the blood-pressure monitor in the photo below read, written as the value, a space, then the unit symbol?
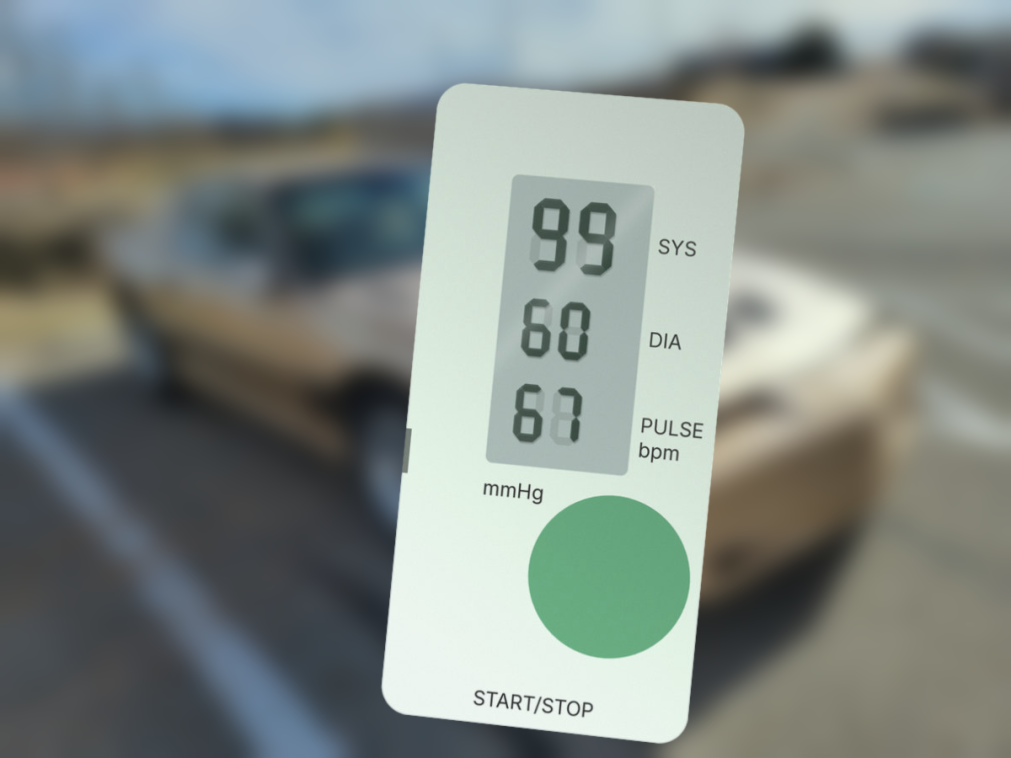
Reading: 99 mmHg
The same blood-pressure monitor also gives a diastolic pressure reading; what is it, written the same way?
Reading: 60 mmHg
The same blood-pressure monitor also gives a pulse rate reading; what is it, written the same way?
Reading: 67 bpm
